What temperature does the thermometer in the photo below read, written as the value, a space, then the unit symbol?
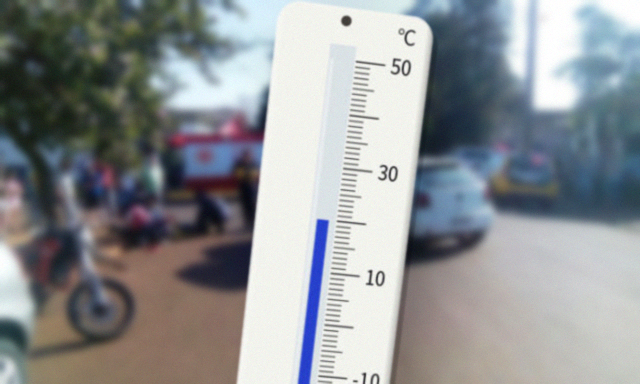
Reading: 20 °C
